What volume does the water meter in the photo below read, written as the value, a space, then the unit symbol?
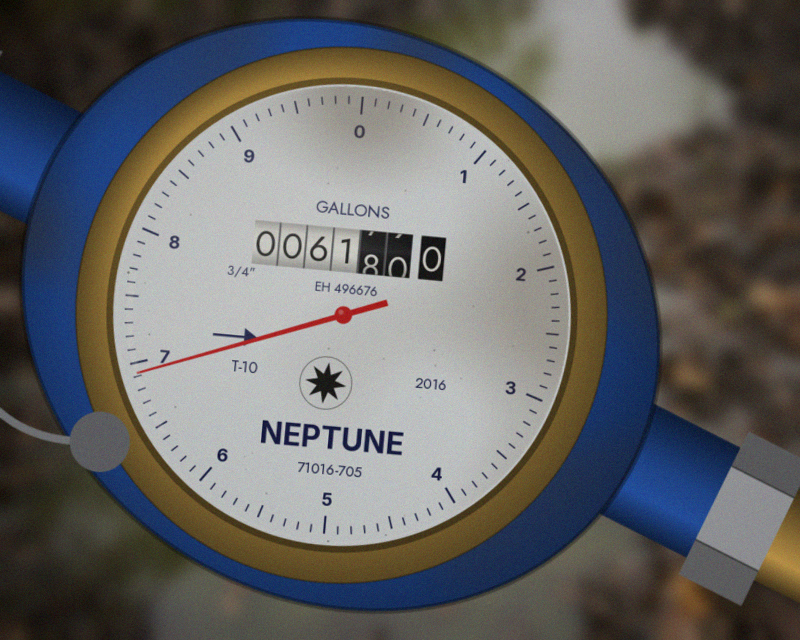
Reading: 61796.9 gal
